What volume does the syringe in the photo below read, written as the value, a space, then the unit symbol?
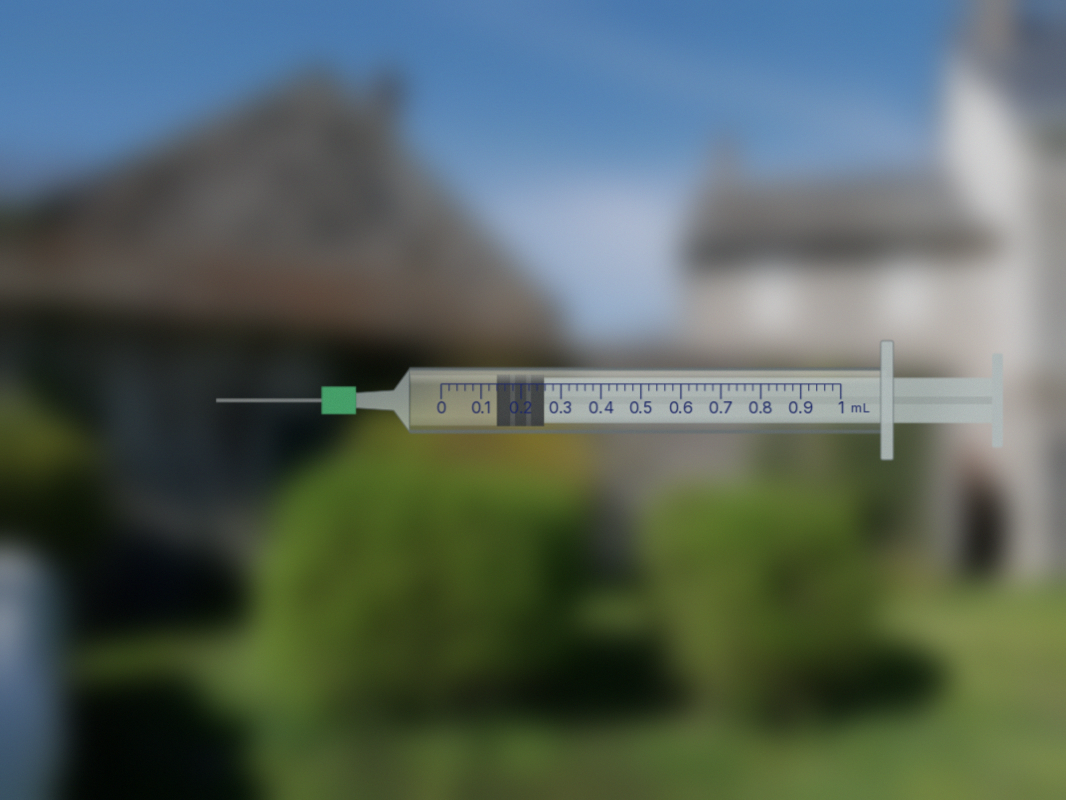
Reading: 0.14 mL
